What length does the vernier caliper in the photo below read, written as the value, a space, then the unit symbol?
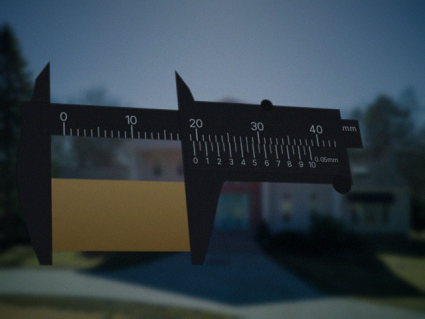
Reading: 19.4 mm
